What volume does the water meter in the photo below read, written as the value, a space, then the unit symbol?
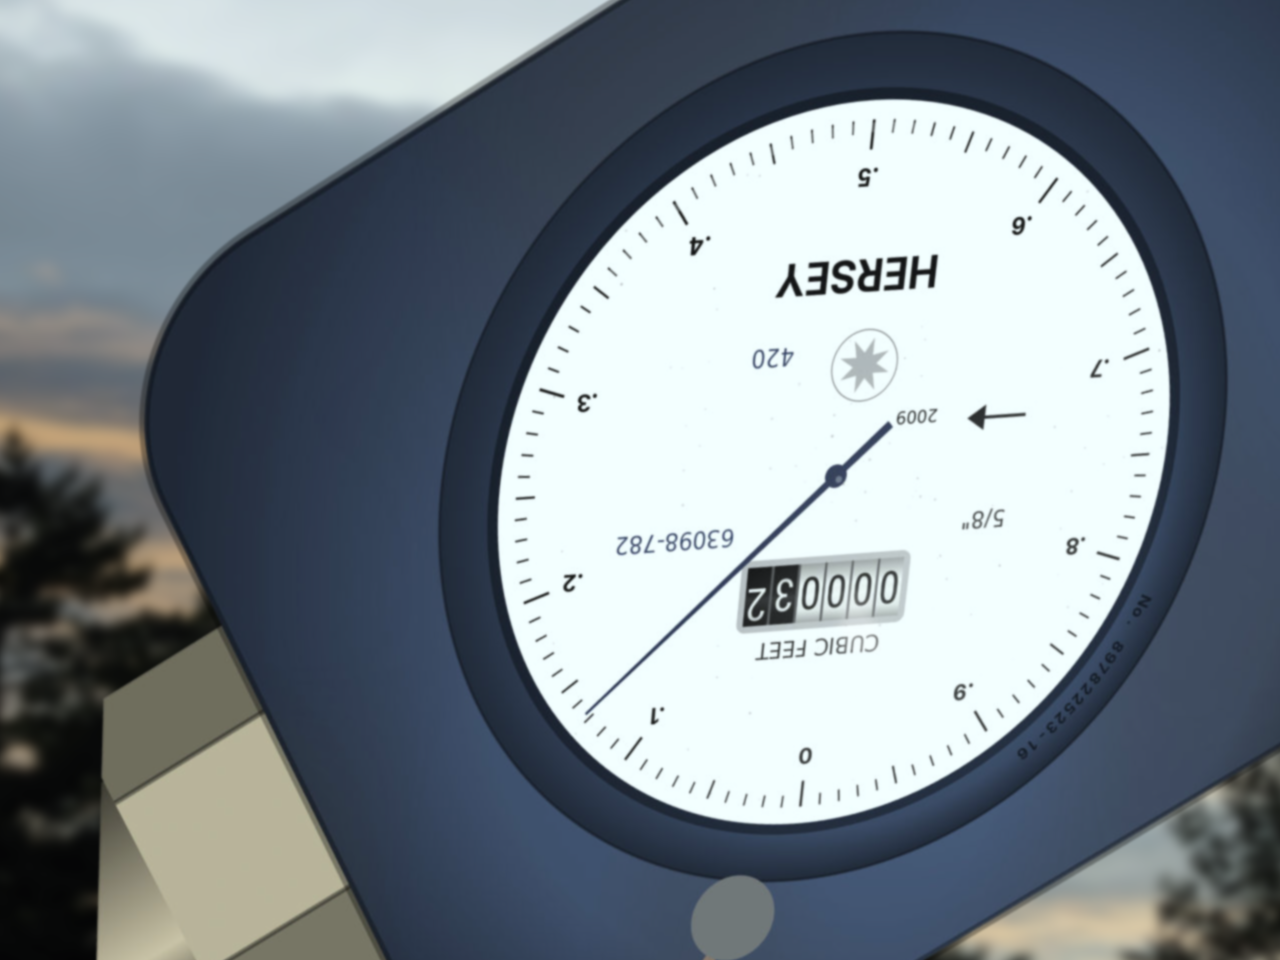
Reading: 32.13 ft³
